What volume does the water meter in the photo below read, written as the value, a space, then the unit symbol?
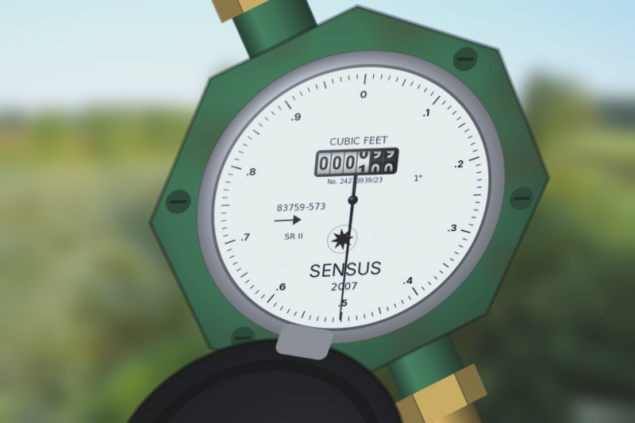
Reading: 99.50 ft³
